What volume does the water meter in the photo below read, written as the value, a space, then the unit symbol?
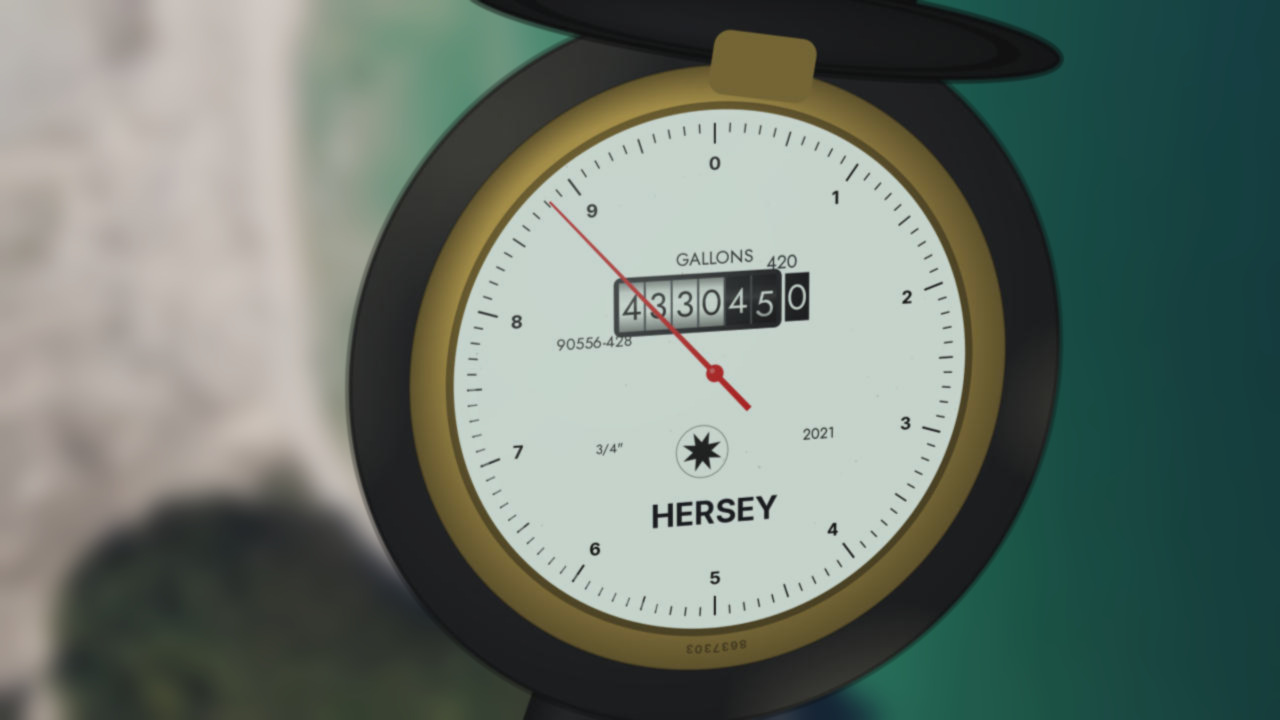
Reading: 4330448.8 gal
